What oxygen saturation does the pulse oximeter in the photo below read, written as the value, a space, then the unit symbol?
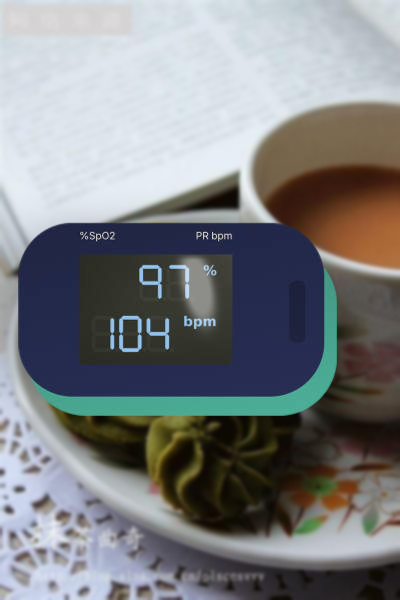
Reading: 97 %
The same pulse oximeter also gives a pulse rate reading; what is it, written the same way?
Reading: 104 bpm
